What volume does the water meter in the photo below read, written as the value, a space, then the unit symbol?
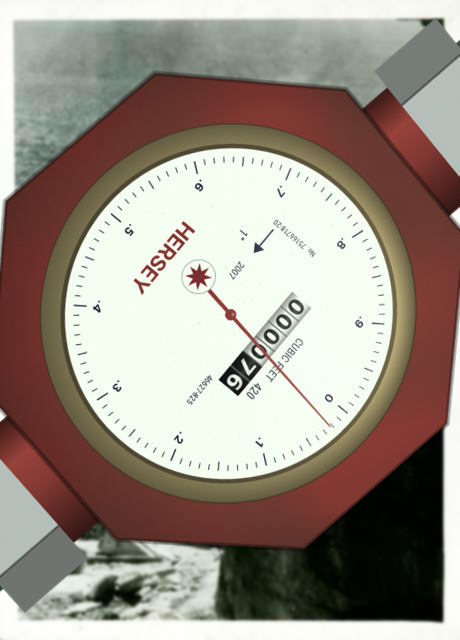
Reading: 76.02 ft³
